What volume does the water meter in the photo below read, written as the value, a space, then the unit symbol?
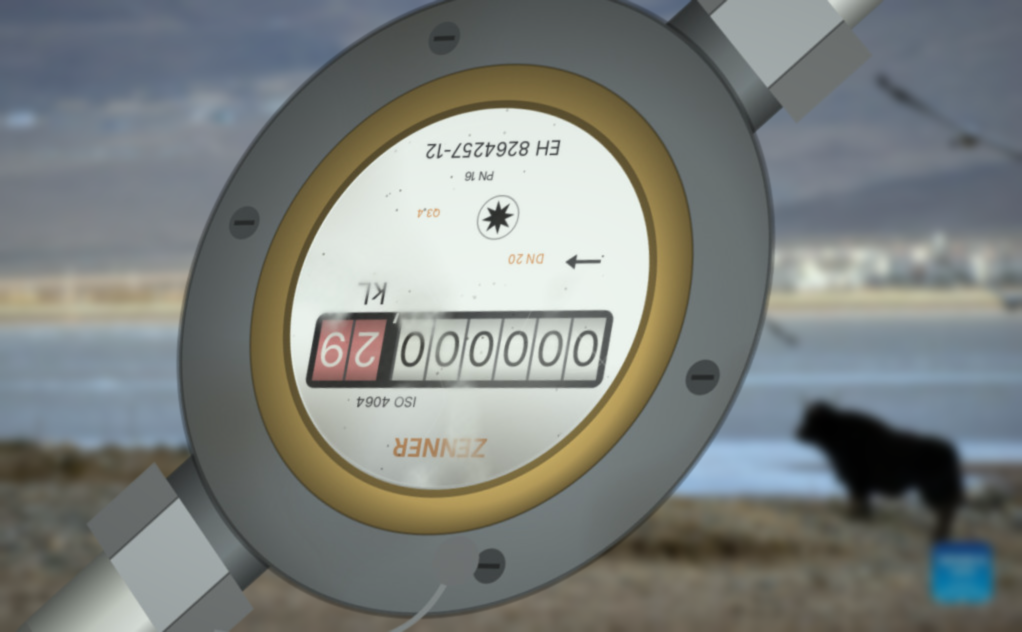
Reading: 0.29 kL
